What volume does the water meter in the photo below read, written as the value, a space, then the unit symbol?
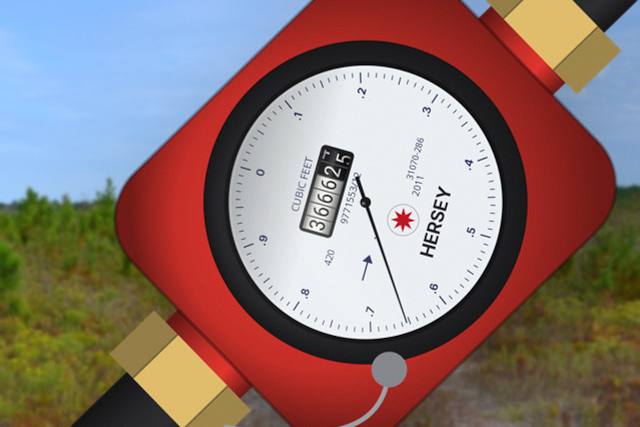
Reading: 366624.65 ft³
